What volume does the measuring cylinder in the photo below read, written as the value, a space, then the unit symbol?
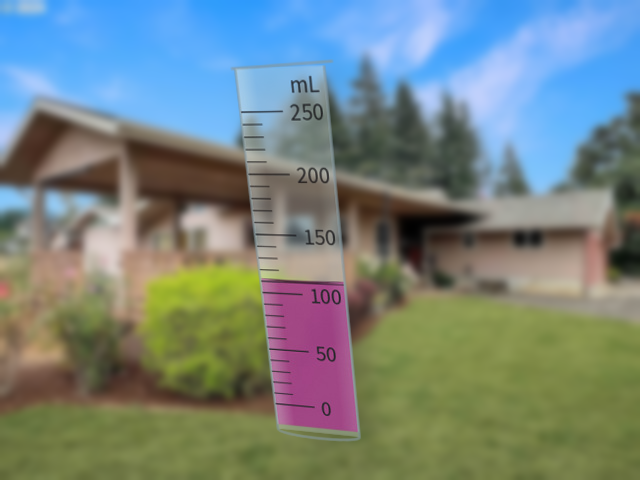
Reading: 110 mL
